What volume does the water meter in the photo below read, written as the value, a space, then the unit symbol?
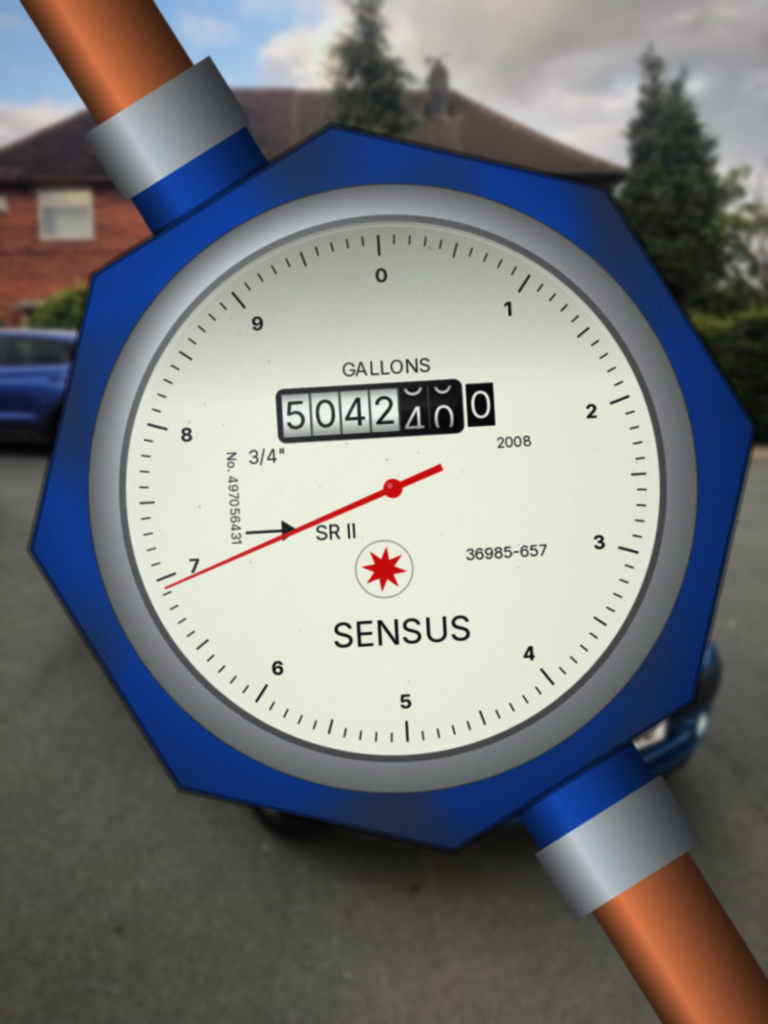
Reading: 5042396.9 gal
